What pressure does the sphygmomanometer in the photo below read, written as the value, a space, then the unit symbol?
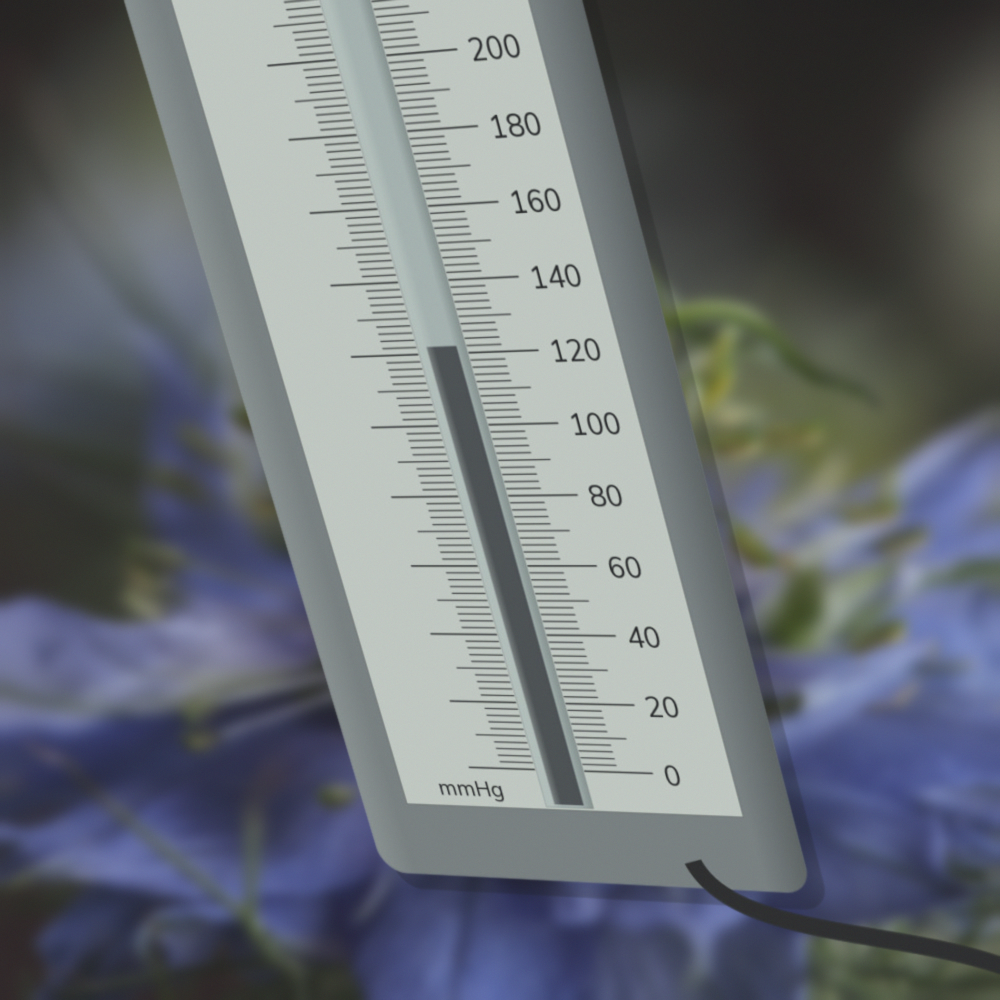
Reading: 122 mmHg
